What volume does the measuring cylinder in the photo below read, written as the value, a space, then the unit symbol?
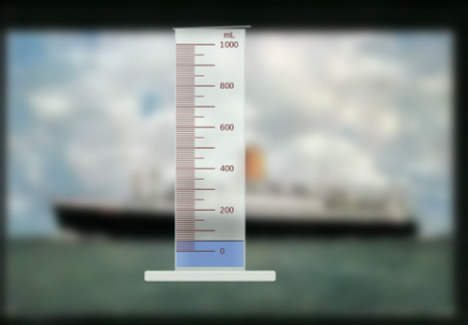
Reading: 50 mL
